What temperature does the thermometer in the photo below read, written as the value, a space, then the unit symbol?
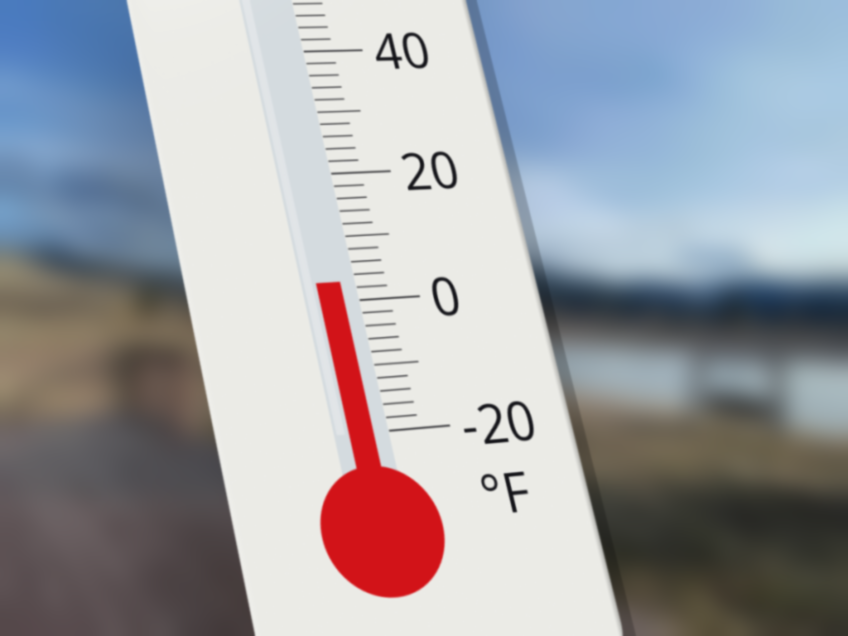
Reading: 3 °F
